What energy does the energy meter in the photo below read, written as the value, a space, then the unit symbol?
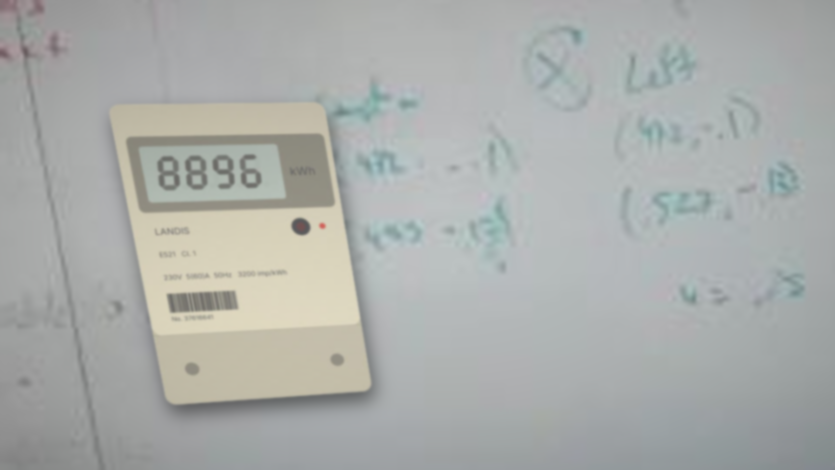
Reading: 8896 kWh
